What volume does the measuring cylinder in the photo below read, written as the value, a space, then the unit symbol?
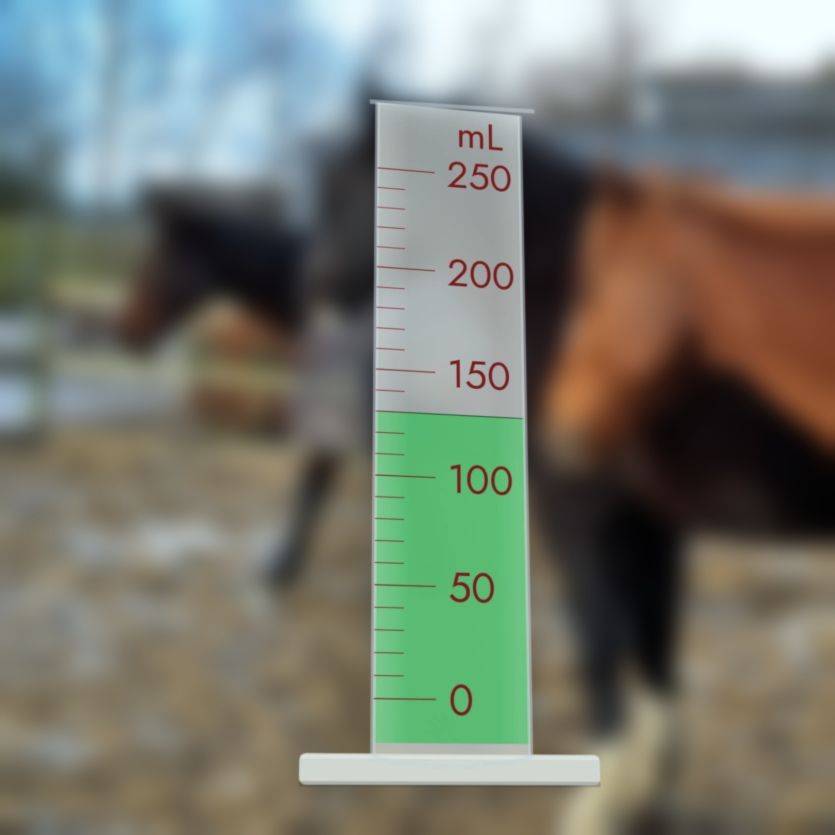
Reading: 130 mL
